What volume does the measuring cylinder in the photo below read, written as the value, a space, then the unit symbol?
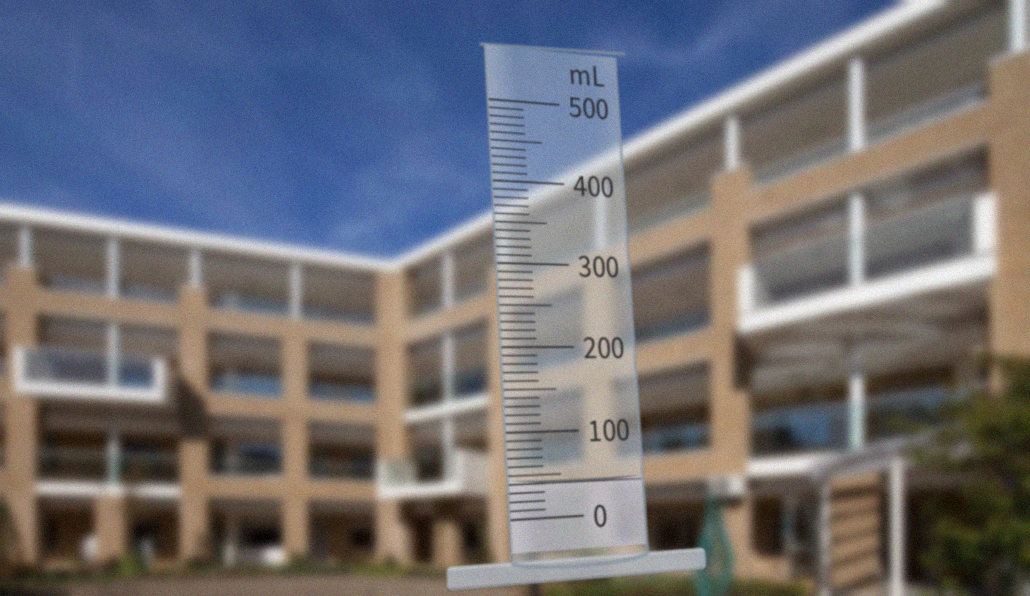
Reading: 40 mL
